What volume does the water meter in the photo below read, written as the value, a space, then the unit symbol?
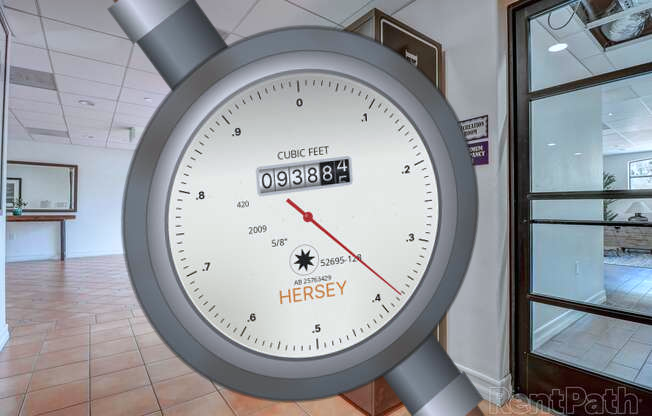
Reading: 93884.37 ft³
